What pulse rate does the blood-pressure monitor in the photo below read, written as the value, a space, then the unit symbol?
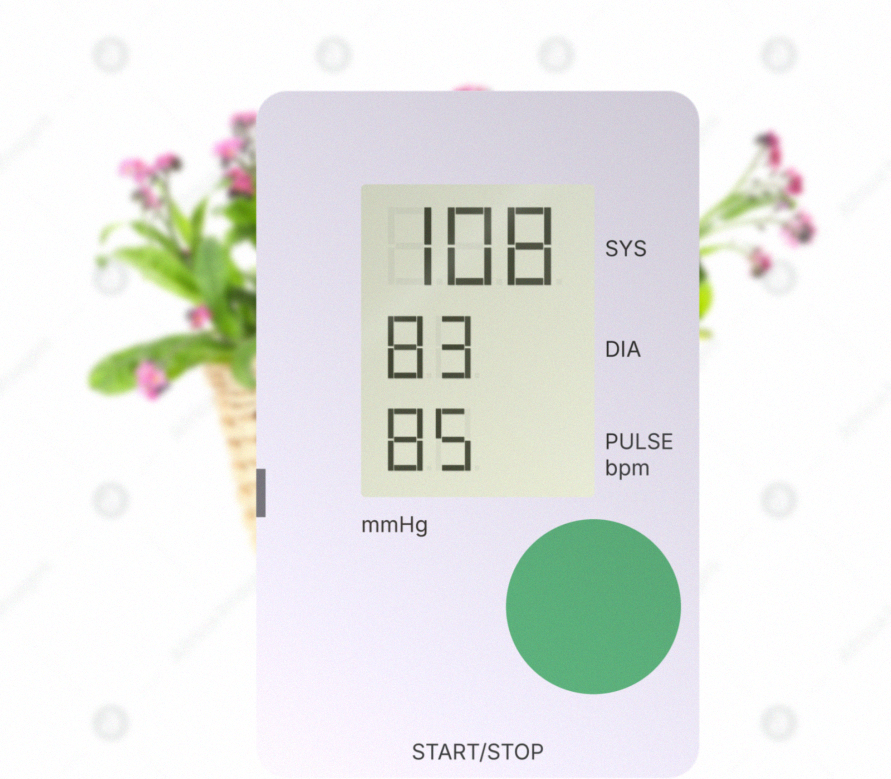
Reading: 85 bpm
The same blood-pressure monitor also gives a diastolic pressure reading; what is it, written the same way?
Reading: 83 mmHg
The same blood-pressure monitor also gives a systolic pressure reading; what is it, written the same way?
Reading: 108 mmHg
